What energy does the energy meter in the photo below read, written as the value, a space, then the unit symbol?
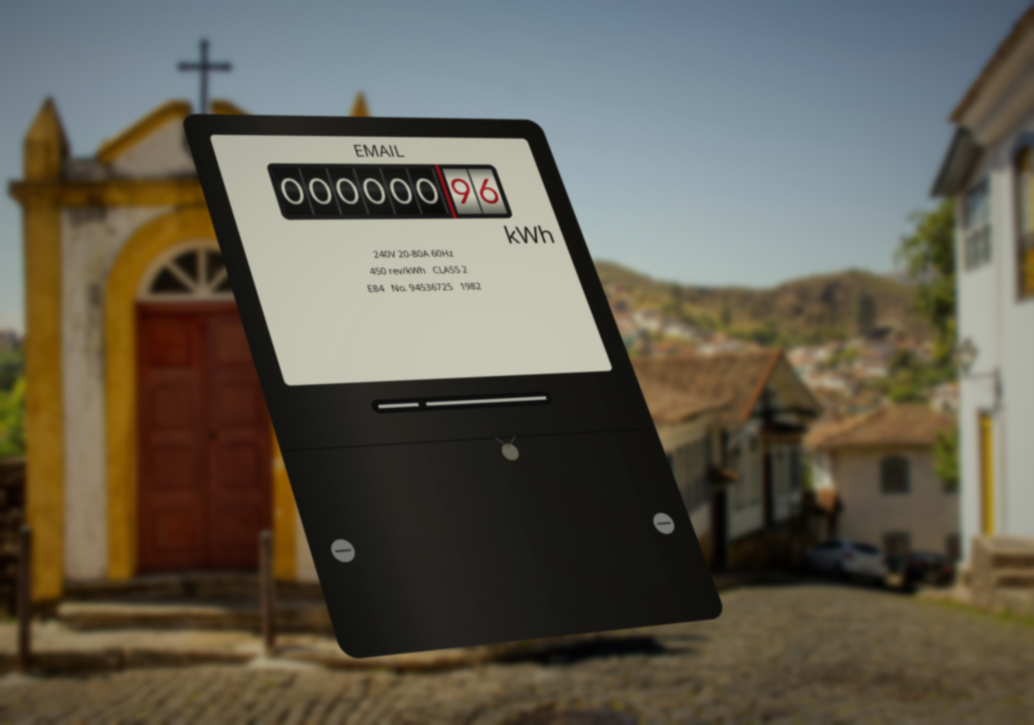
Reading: 0.96 kWh
